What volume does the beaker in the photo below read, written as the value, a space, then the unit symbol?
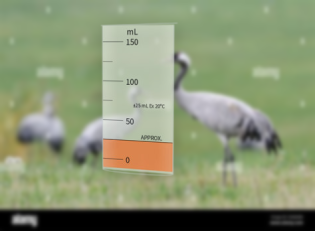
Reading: 25 mL
